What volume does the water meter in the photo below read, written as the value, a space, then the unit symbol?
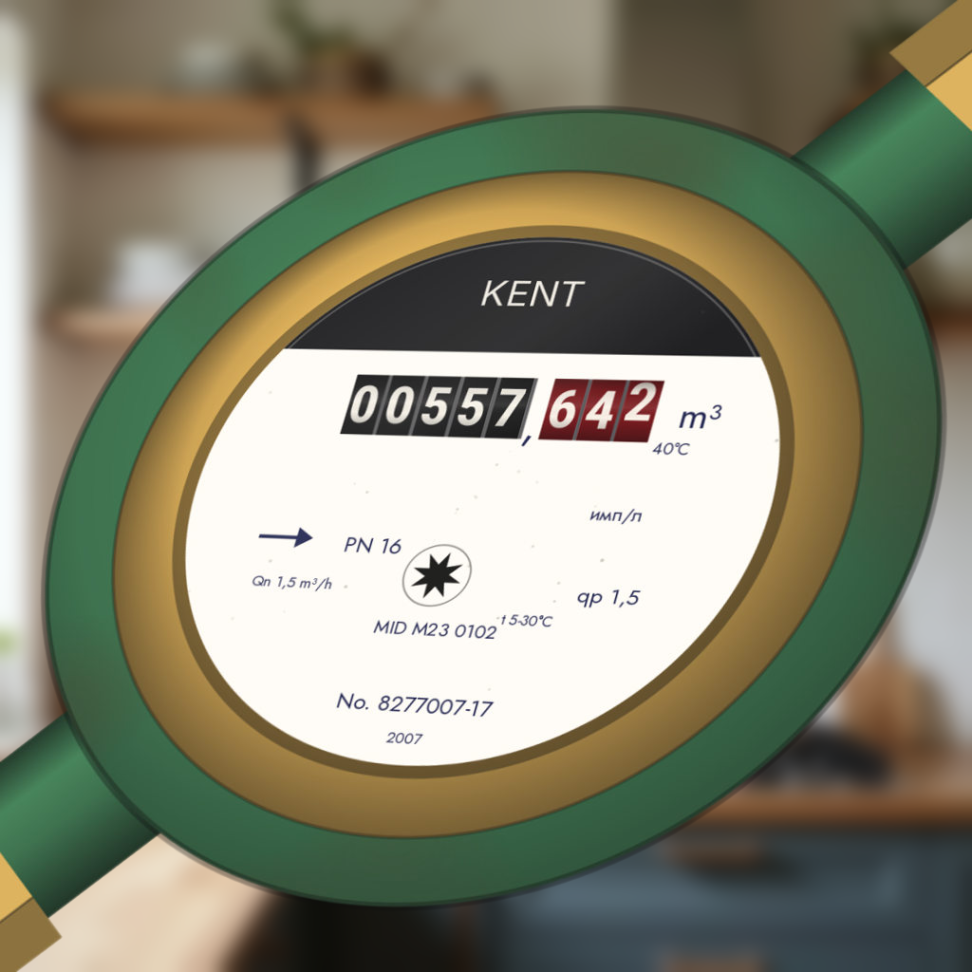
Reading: 557.642 m³
